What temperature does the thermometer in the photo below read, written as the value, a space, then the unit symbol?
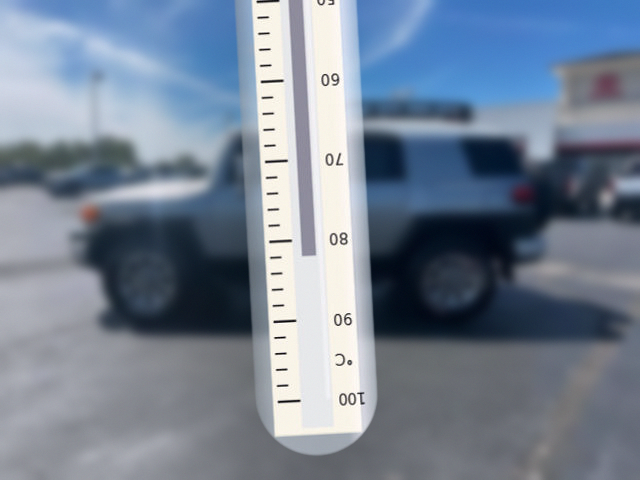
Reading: 82 °C
